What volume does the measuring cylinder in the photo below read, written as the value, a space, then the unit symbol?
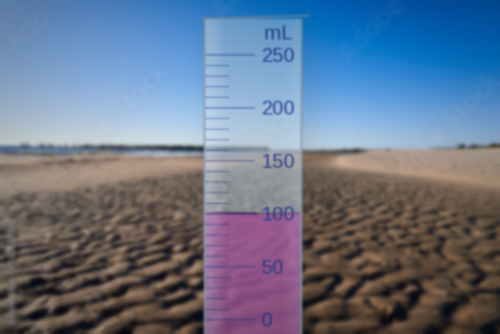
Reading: 100 mL
